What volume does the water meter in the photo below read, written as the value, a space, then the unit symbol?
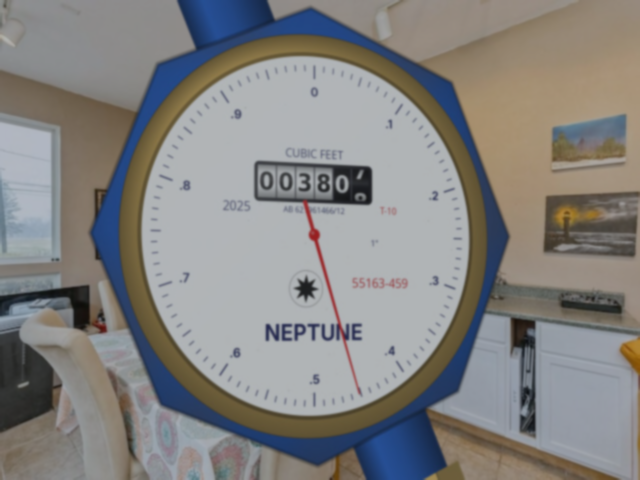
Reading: 3807.45 ft³
